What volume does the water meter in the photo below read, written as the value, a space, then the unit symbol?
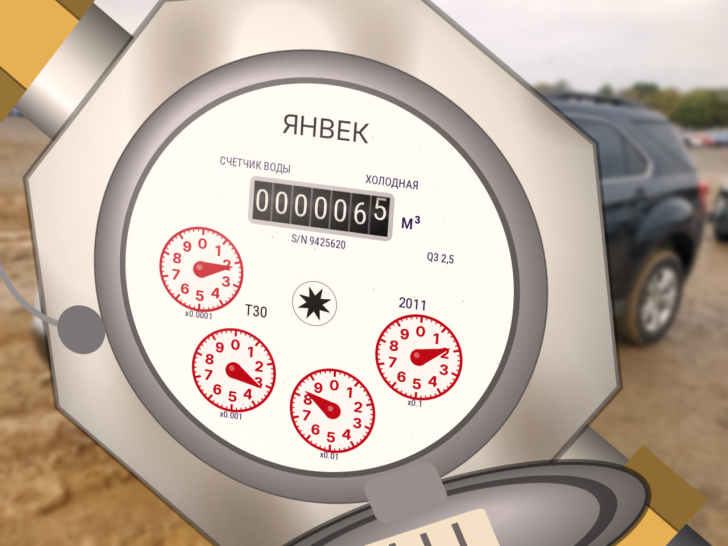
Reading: 65.1832 m³
